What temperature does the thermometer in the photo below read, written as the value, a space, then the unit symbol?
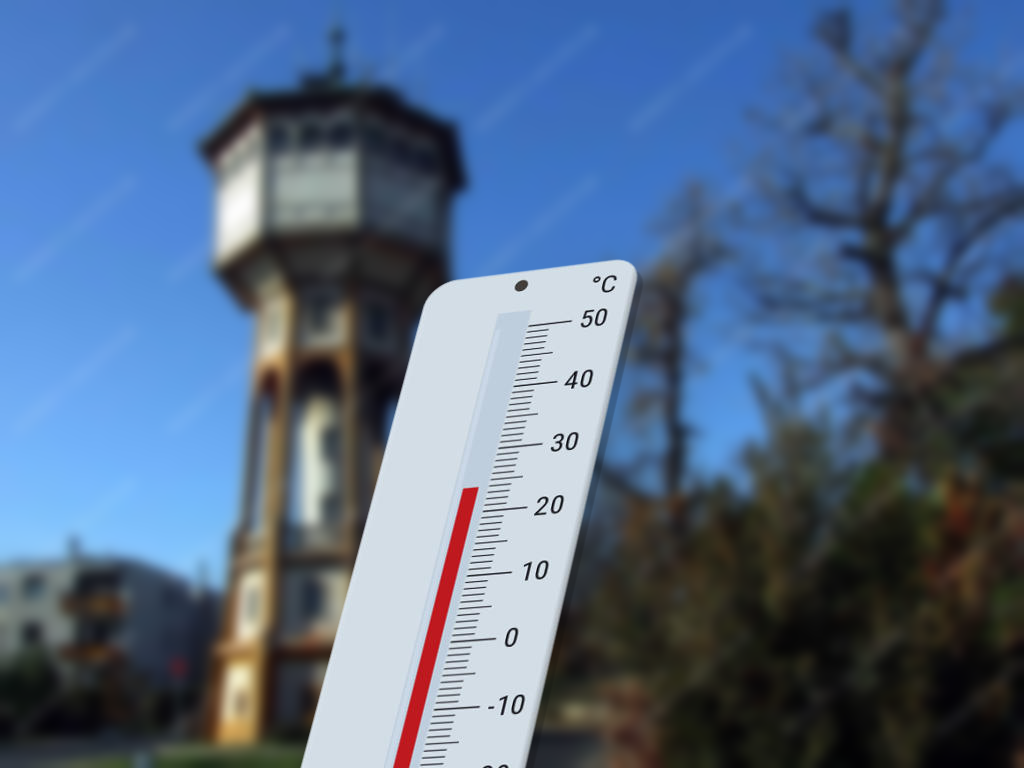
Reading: 24 °C
